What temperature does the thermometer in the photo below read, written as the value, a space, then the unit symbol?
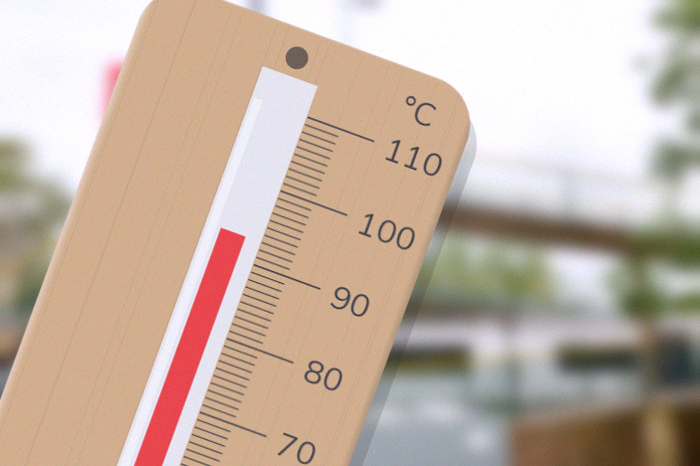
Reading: 93 °C
